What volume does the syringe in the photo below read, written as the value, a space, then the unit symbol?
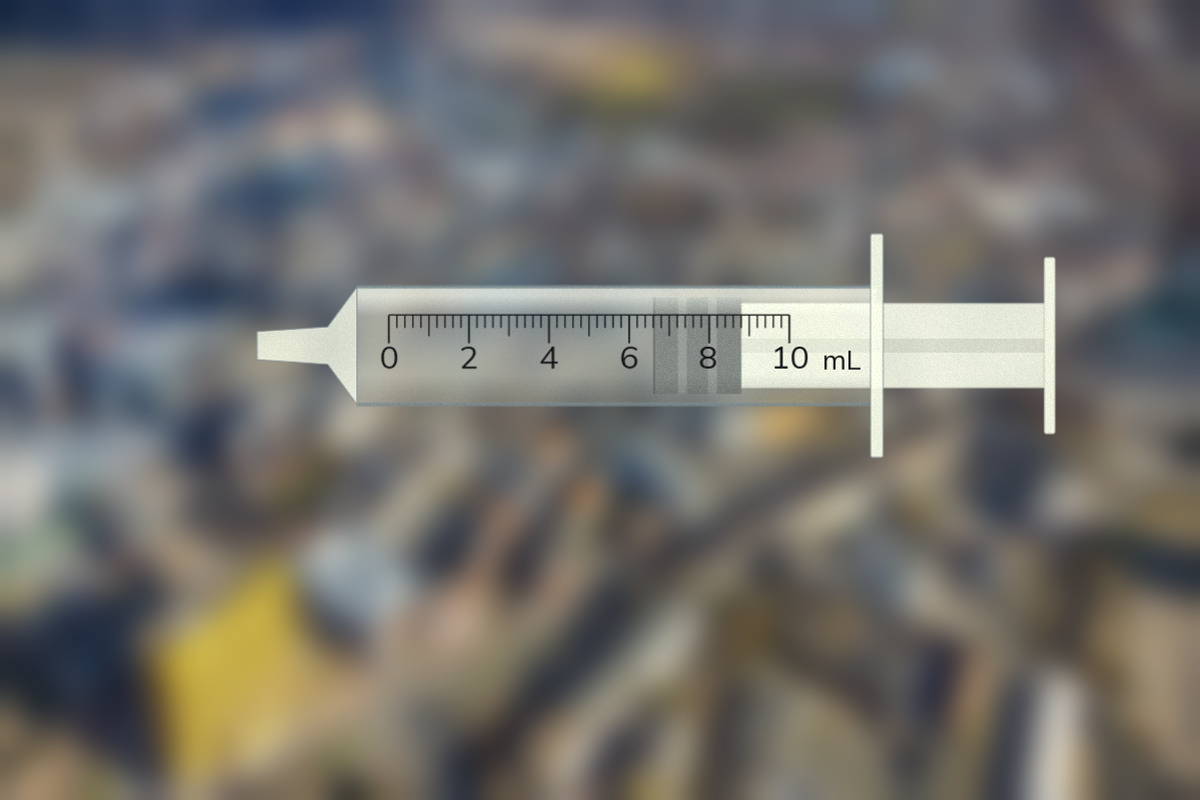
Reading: 6.6 mL
